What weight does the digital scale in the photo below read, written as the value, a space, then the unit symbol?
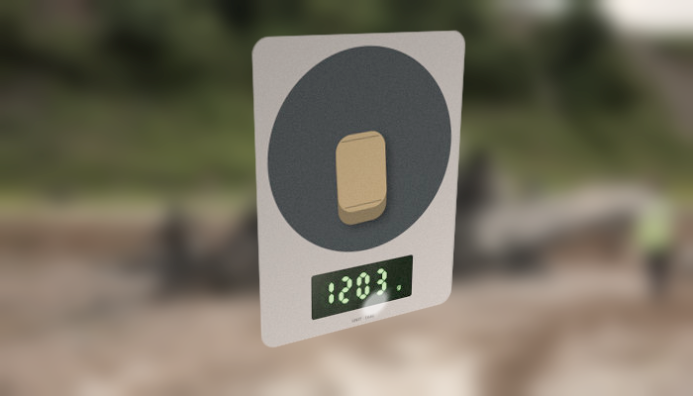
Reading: 1203 g
